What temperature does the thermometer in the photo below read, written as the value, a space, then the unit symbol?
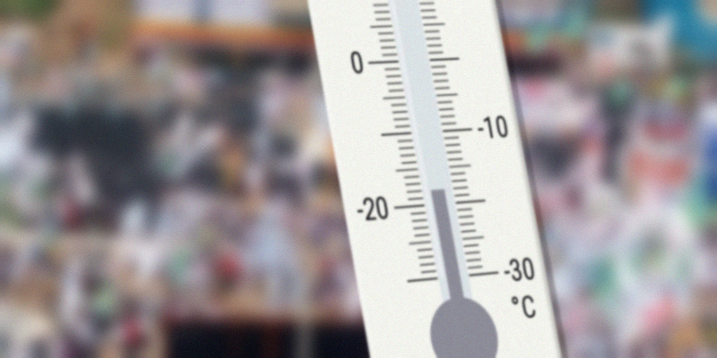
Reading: -18 °C
